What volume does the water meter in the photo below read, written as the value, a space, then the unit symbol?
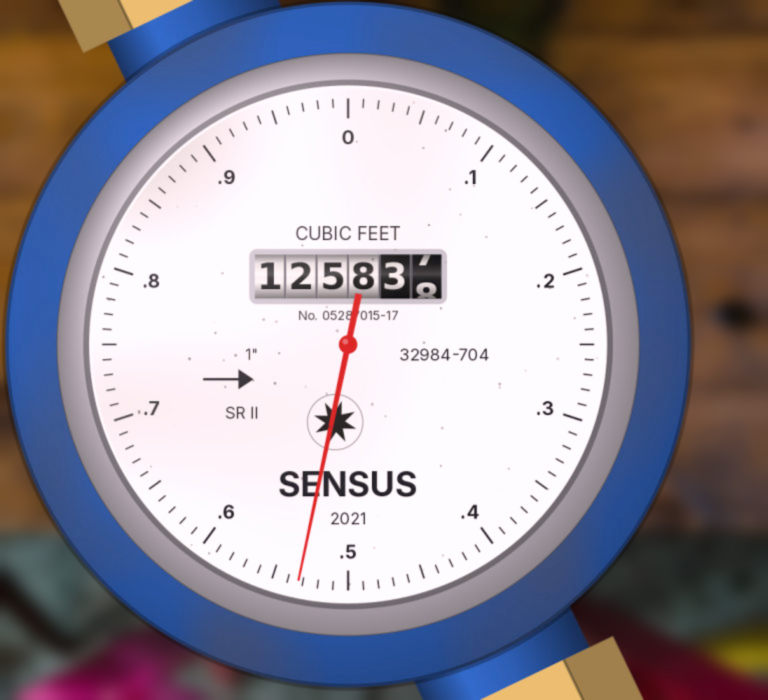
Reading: 125837.53 ft³
